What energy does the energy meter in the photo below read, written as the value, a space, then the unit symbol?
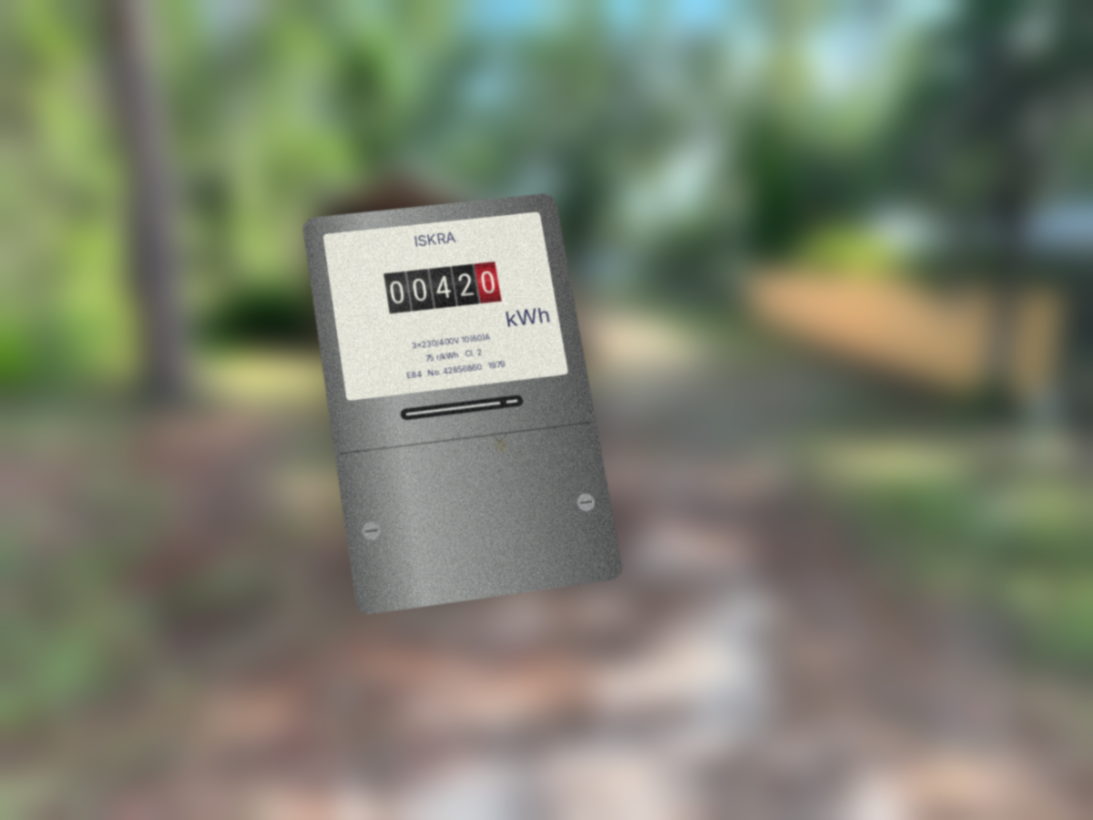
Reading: 42.0 kWh
